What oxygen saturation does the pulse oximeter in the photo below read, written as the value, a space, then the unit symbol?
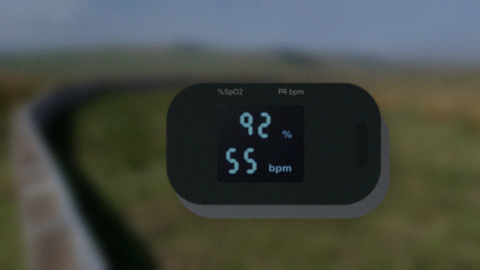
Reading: 92 %
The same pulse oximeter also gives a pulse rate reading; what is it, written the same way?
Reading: 55 bpm
